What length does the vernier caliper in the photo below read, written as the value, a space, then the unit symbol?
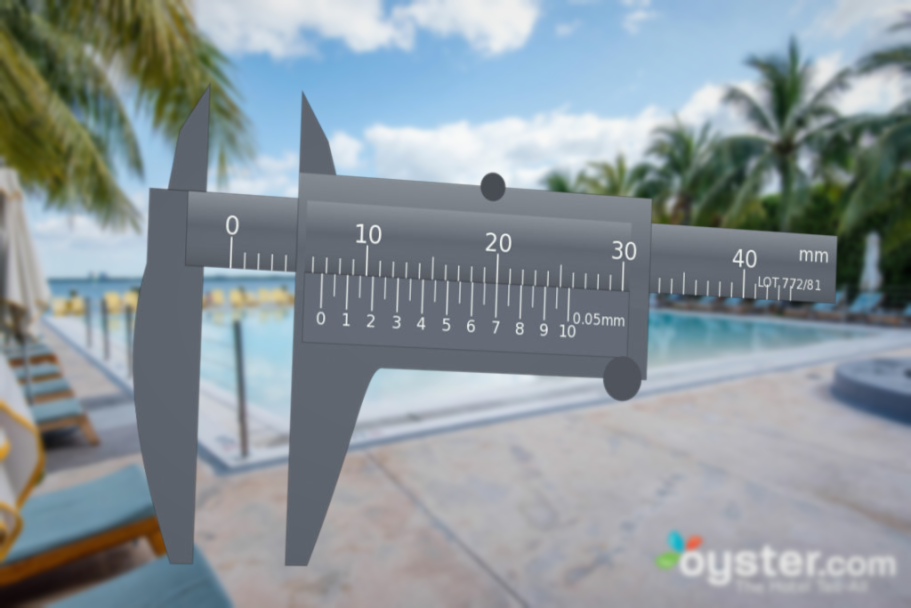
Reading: 6.7 mm
